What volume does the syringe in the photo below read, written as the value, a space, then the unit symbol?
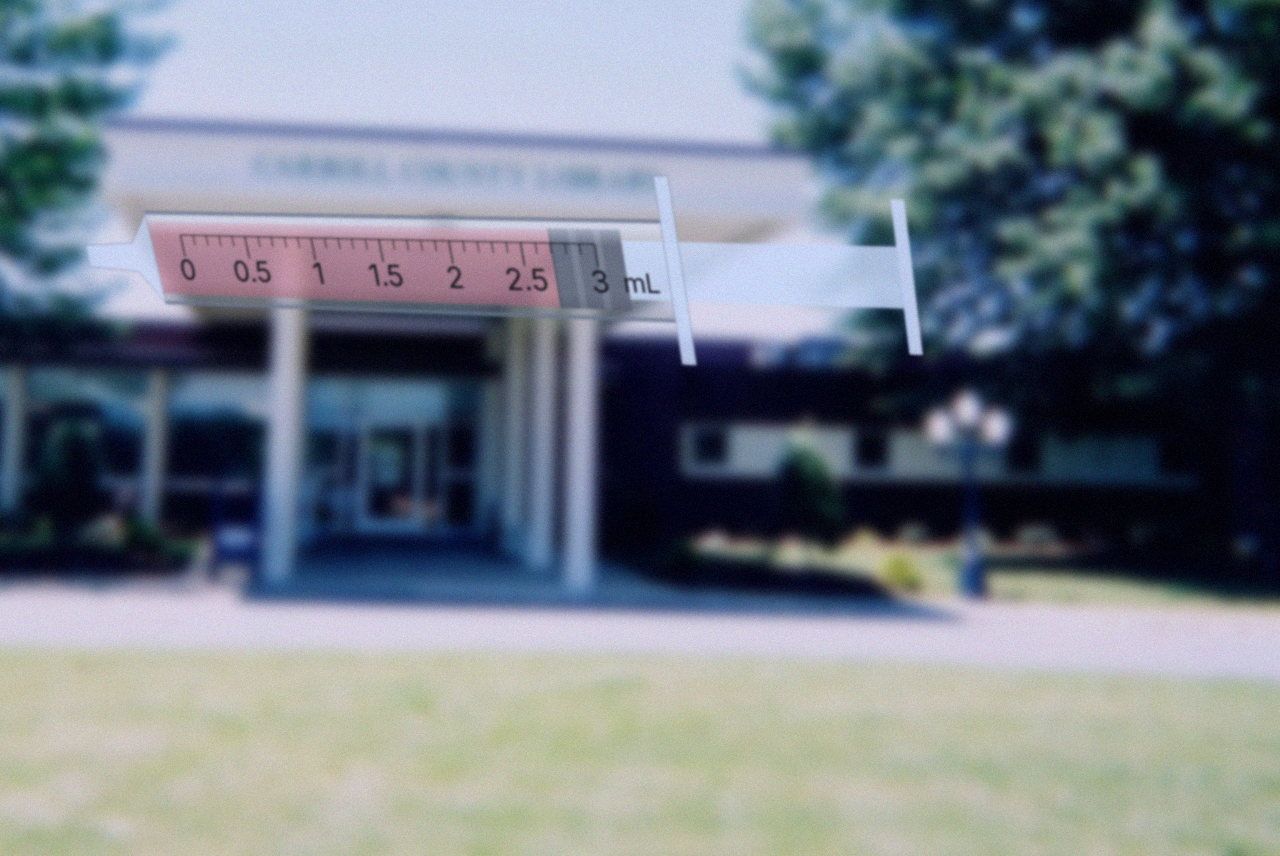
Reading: 2.7 mL
